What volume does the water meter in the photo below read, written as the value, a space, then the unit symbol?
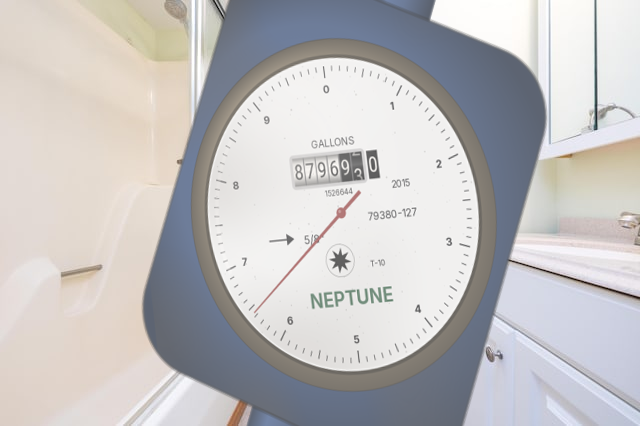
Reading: 8796926.4 gal
